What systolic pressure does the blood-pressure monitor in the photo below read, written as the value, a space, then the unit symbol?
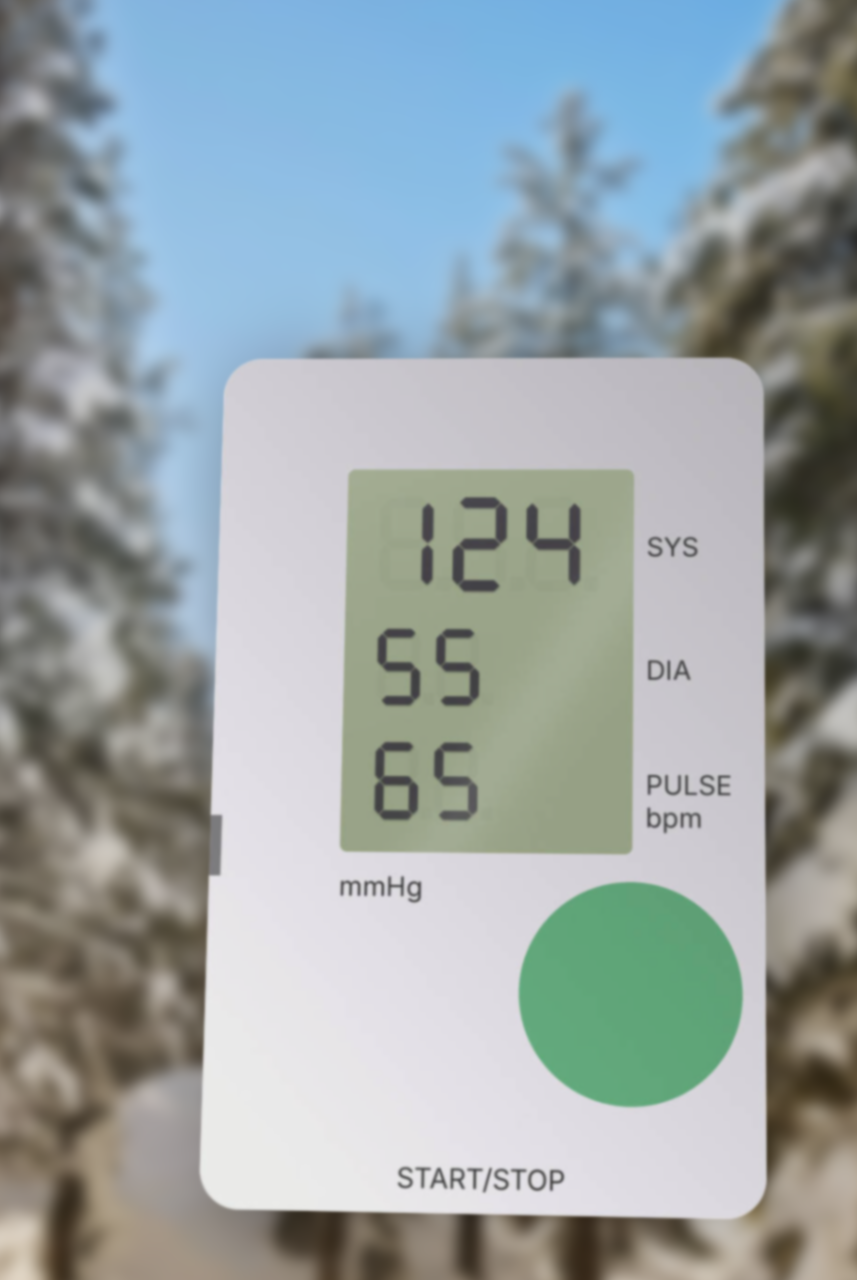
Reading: 124 mmHg
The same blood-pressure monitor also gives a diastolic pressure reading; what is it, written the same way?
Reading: 55 mmHg
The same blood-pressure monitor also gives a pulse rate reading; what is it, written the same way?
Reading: 65 bpm
